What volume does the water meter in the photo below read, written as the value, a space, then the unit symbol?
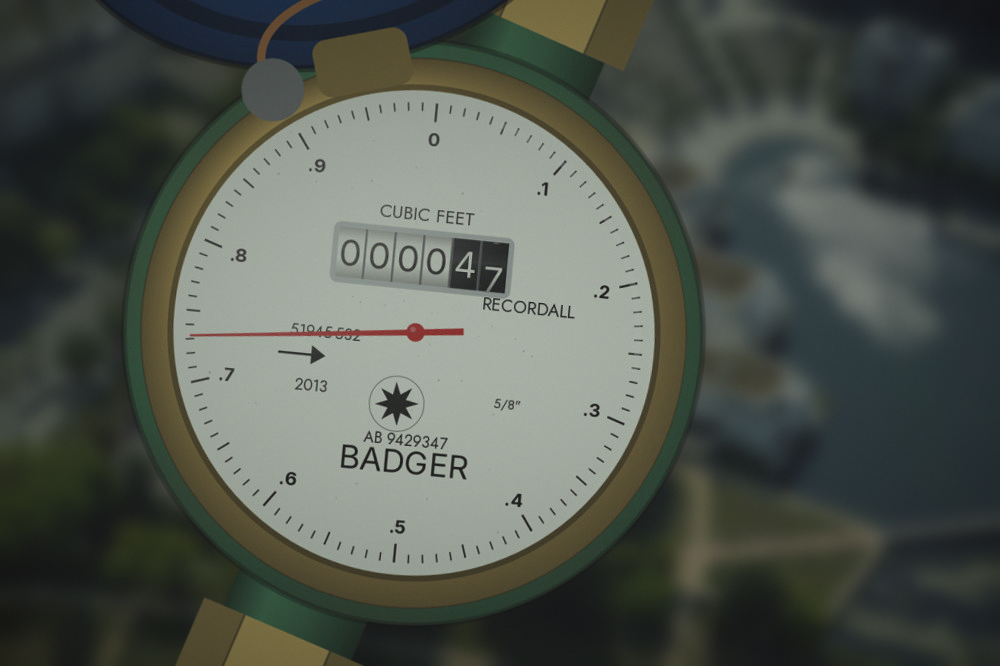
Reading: 46.73 ft³
